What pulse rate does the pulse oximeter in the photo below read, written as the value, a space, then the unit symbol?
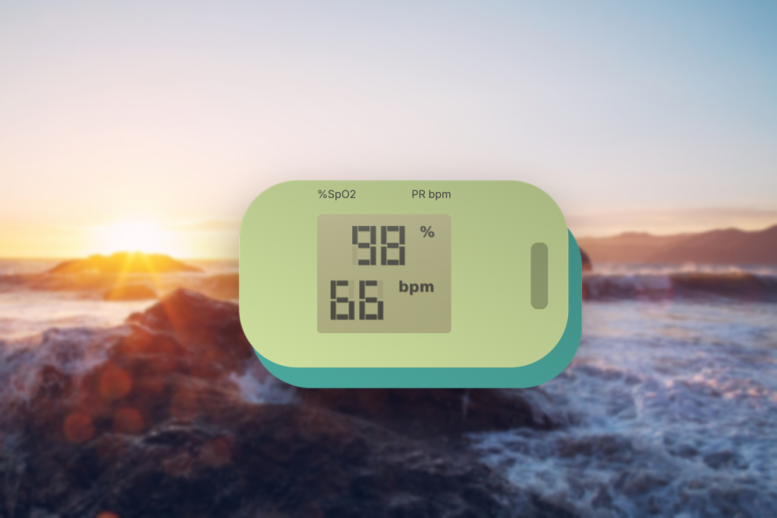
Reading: 66 bpm
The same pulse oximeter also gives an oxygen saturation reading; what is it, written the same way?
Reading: 98 %
